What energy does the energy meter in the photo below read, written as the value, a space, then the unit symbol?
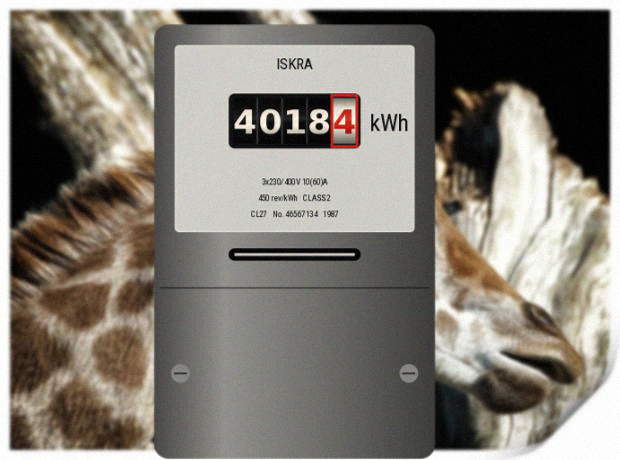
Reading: 4018.4 kWh
